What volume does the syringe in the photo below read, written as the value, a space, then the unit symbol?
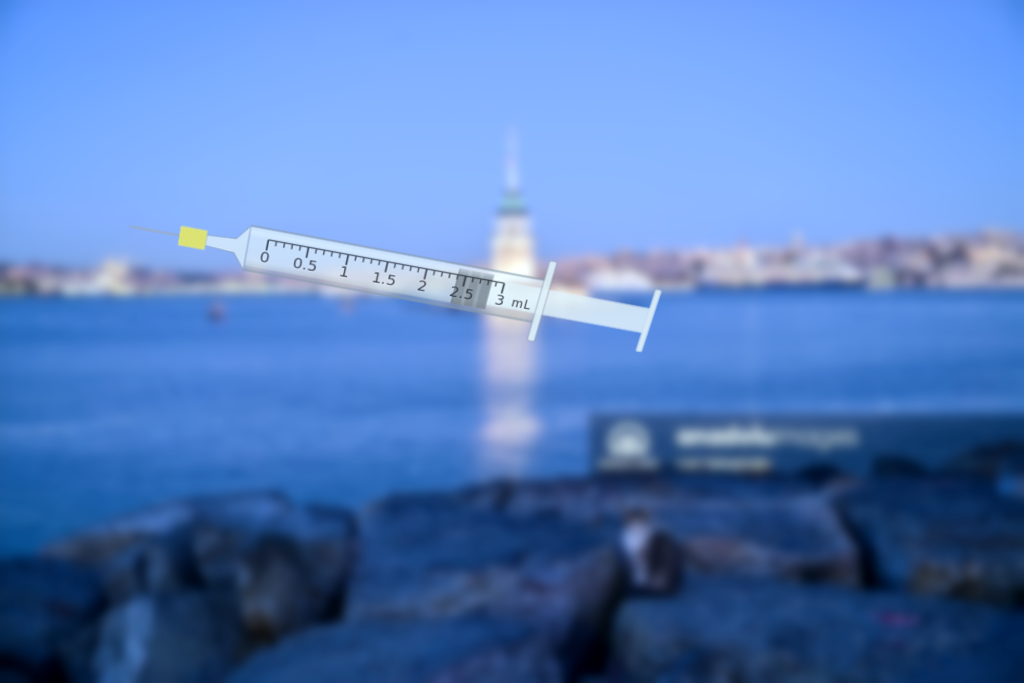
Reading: 2.4 mL
